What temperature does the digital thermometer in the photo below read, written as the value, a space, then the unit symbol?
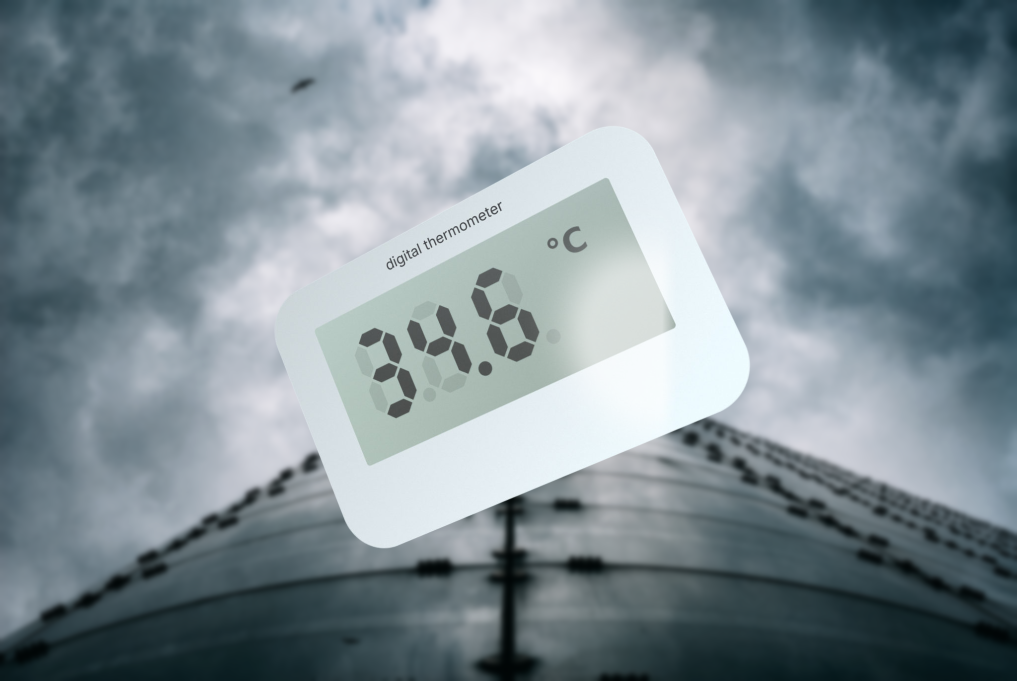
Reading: 34.6 °C
